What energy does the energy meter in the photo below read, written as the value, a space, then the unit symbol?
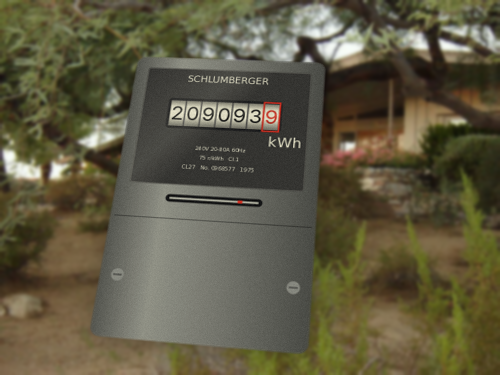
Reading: 209093.9 kWh
